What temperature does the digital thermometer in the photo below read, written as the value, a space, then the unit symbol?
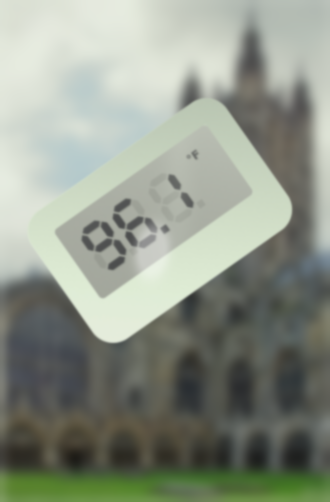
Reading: 96.1 °F
